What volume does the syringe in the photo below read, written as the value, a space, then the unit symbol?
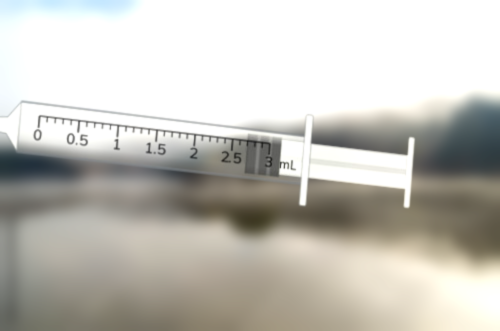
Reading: 2.7 mL
